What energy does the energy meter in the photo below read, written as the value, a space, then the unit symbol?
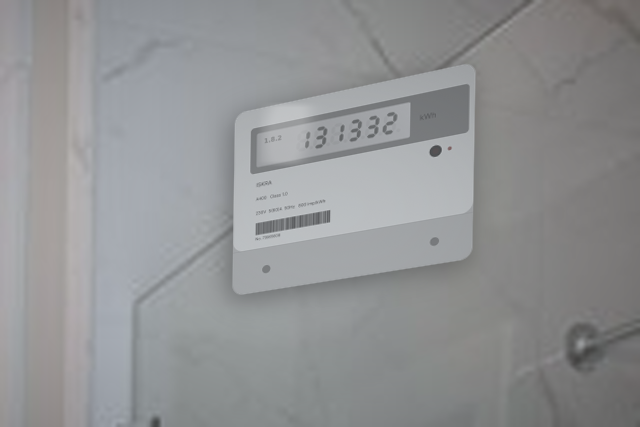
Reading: 131332 kWh
